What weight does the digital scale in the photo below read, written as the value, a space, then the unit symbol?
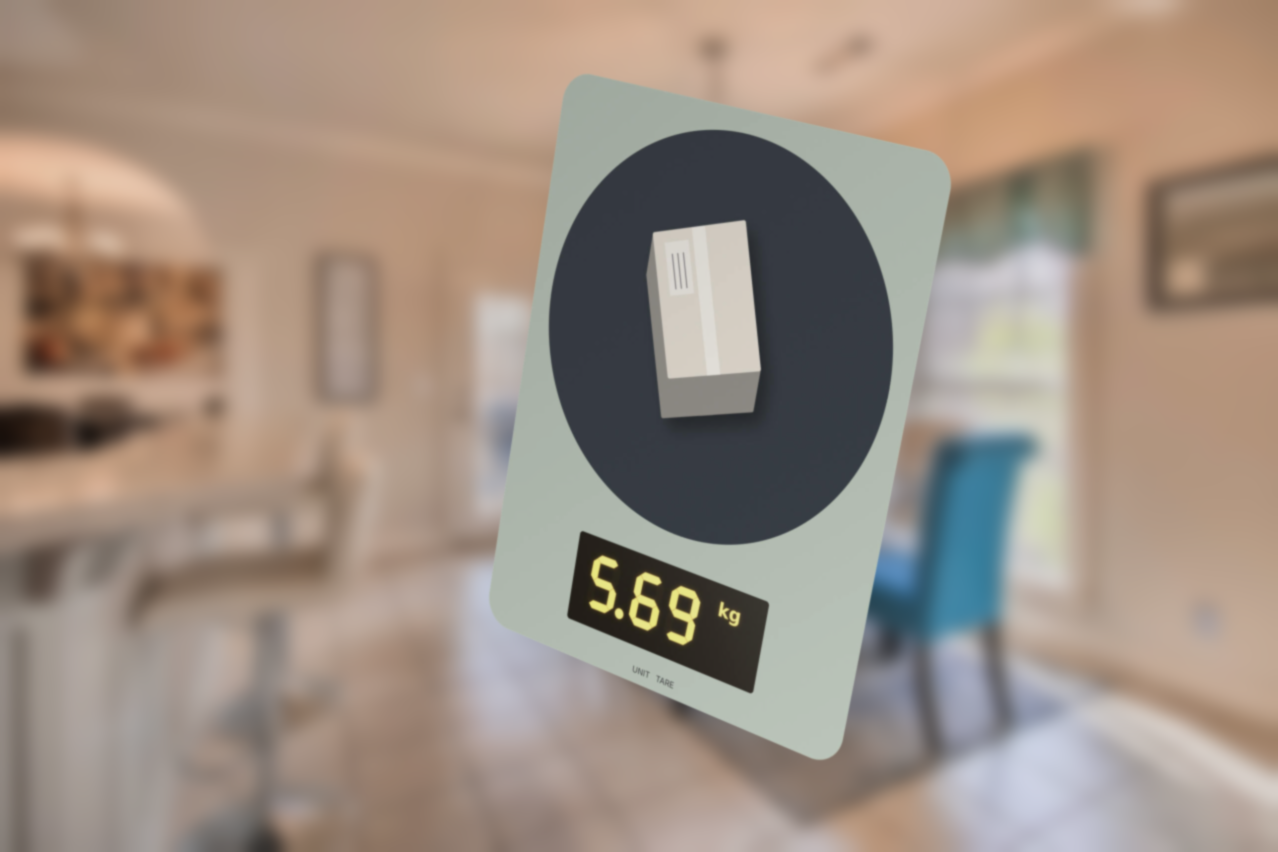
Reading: 5.69 kg
